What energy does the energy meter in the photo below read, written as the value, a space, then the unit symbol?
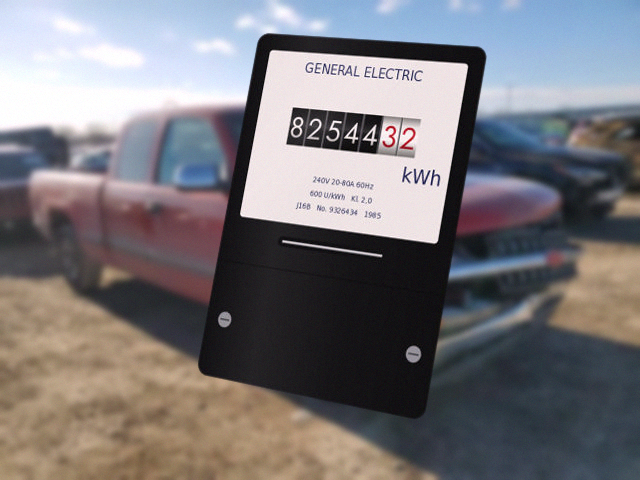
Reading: 82544.32 kWh
